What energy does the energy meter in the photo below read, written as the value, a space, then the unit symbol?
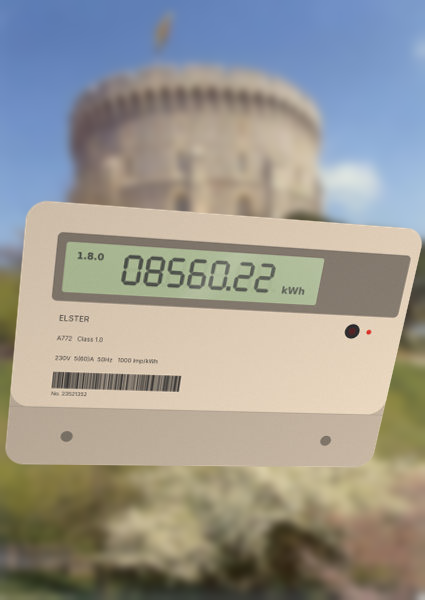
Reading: 8560.22 kWh
